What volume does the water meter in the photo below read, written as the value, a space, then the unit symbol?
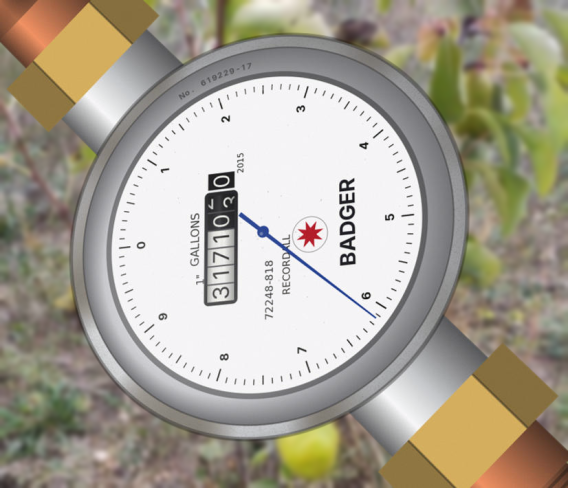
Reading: 3171026.1 gal
